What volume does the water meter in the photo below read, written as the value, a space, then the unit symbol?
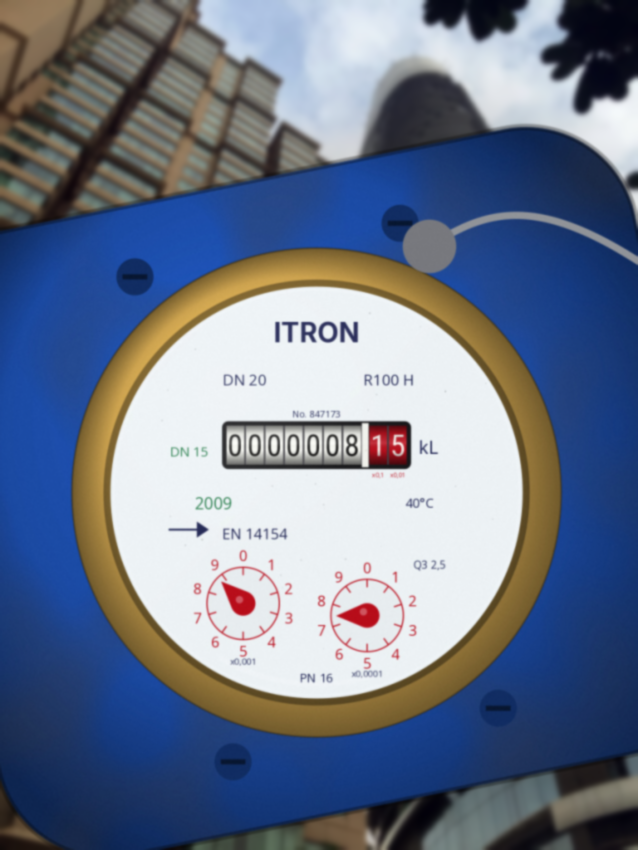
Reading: 8.1587 kL
